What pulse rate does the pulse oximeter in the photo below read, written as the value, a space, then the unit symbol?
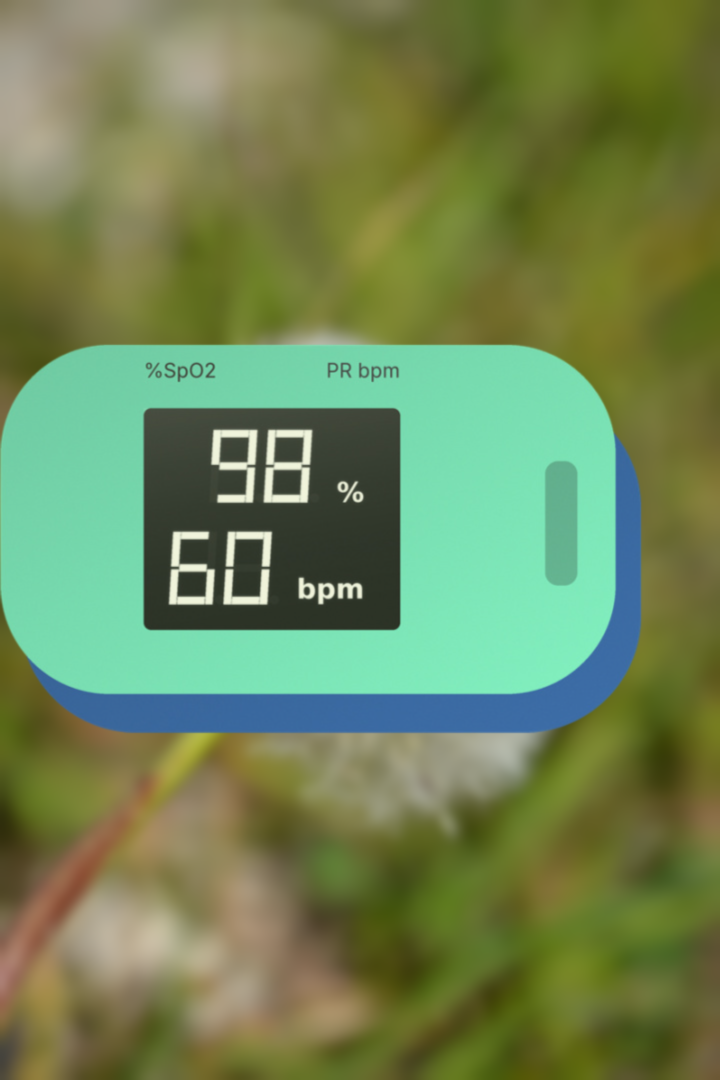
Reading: 60 bpm
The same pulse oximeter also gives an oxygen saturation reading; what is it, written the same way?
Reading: 98 %
